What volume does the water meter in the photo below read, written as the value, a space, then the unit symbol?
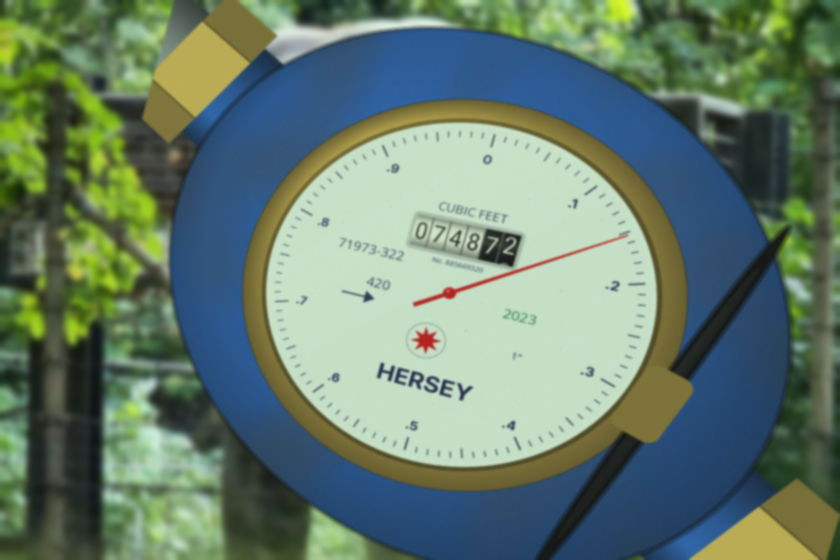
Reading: 74872.15 ft³
